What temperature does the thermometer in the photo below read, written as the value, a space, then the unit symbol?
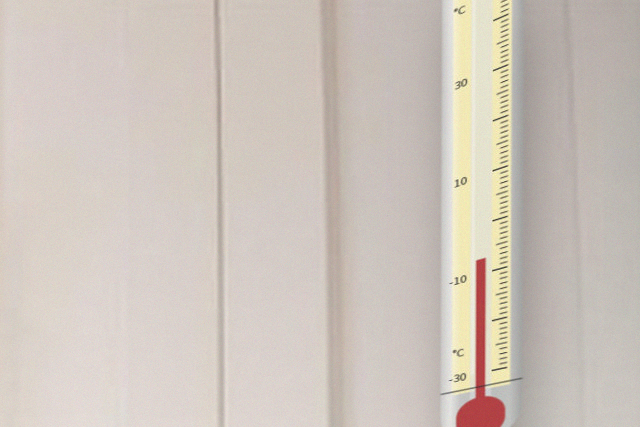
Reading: -7 °C
